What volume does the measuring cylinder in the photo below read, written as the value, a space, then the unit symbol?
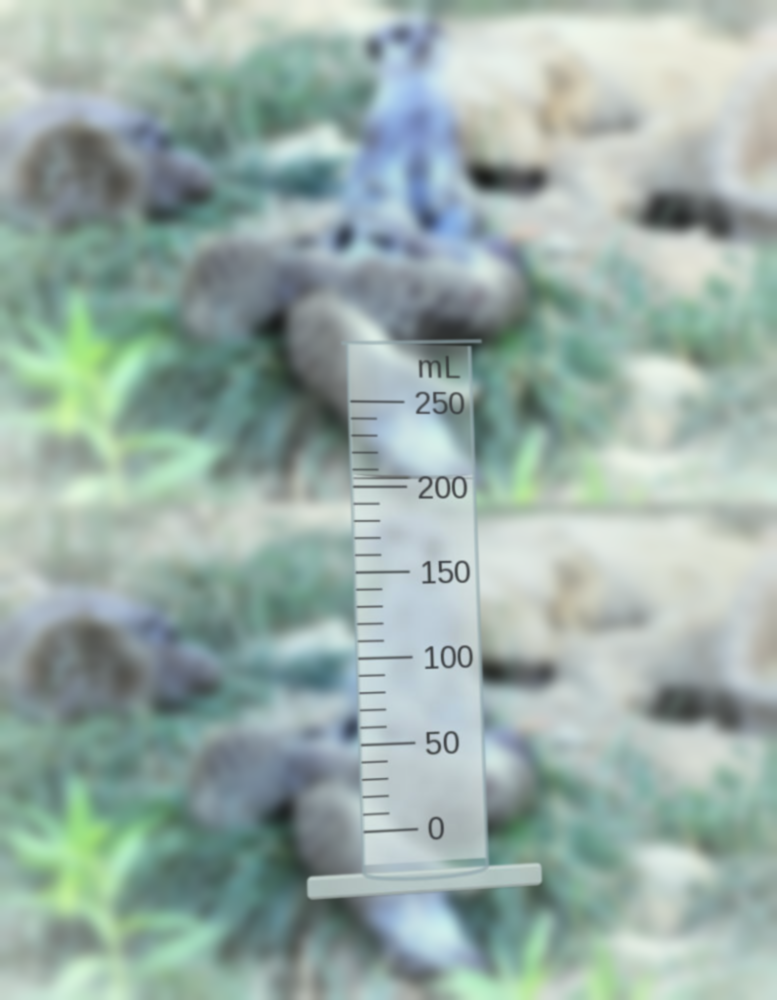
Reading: 205 mL
